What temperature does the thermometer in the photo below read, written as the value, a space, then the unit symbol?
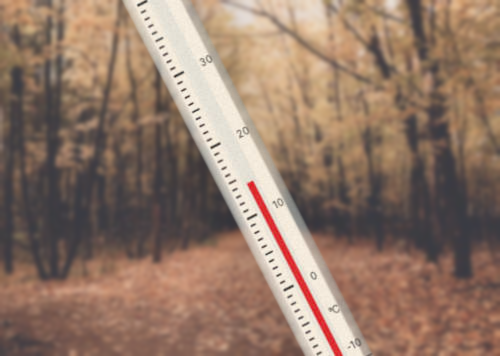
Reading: 14 °C
